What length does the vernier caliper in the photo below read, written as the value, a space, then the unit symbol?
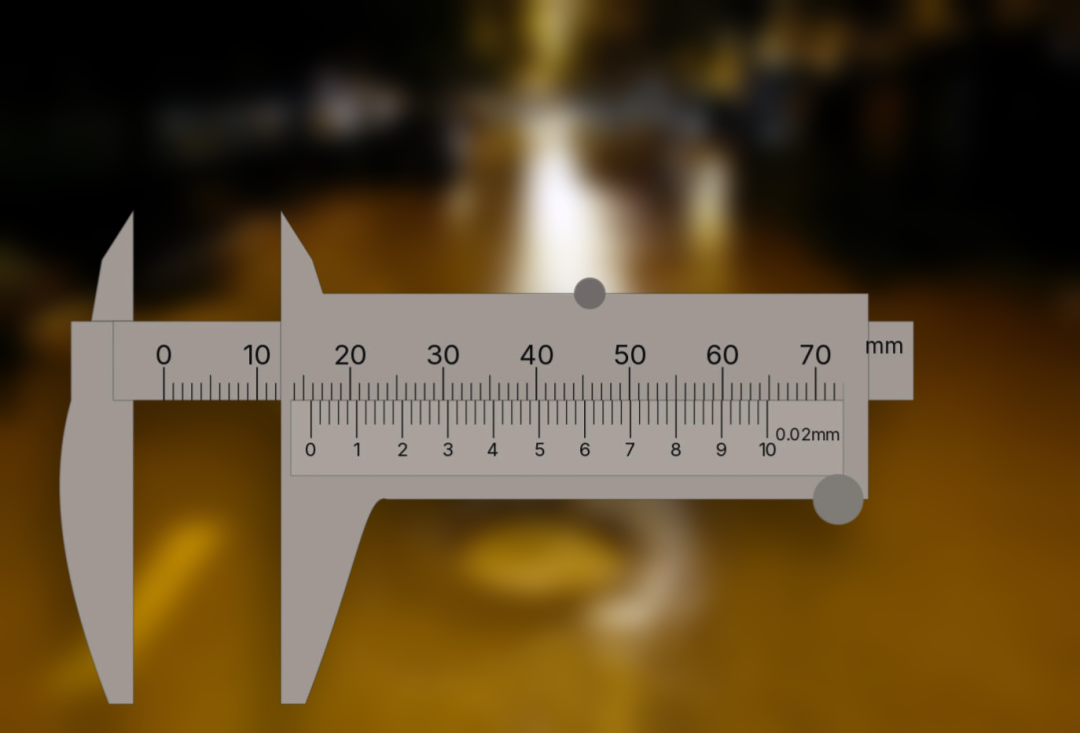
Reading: 15.8 mm
